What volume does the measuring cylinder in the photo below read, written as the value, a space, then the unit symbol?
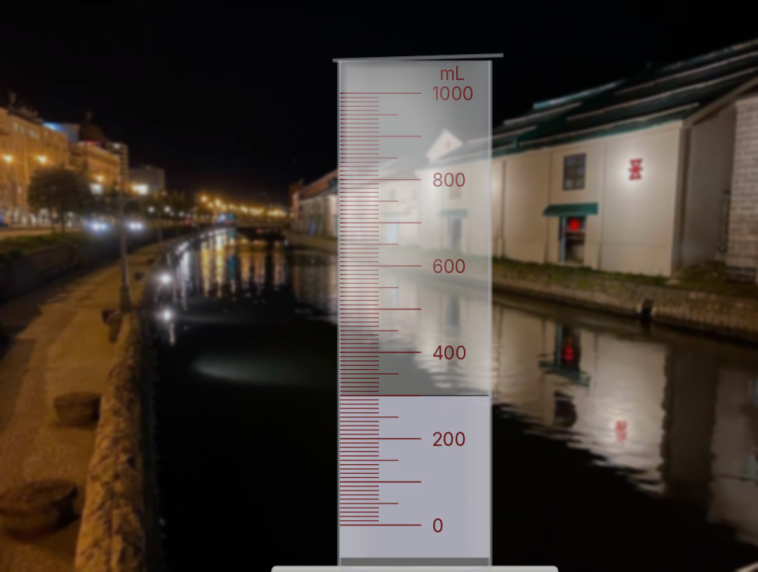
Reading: 300 mL
